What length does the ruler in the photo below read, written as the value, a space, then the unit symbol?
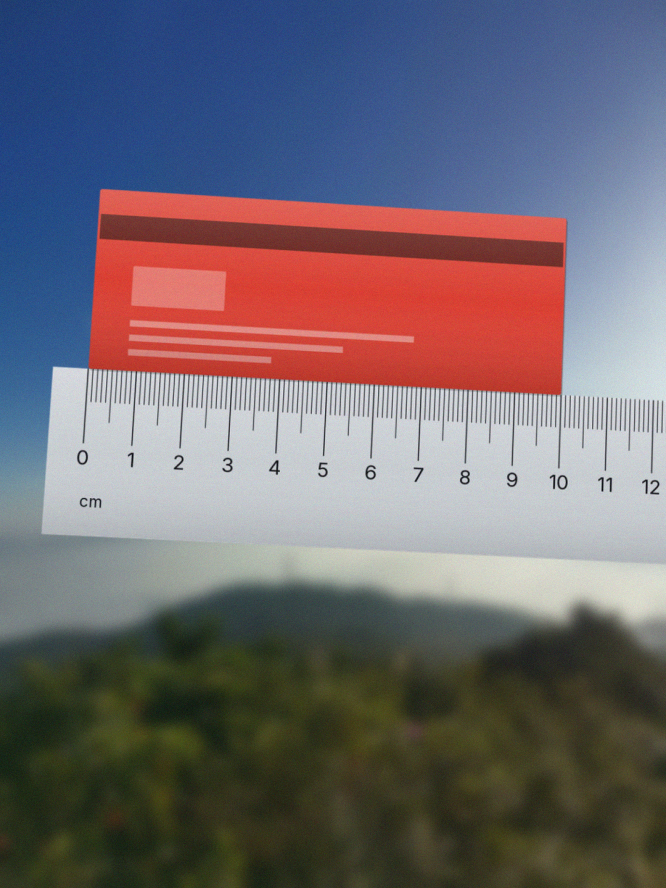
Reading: 10 cm
